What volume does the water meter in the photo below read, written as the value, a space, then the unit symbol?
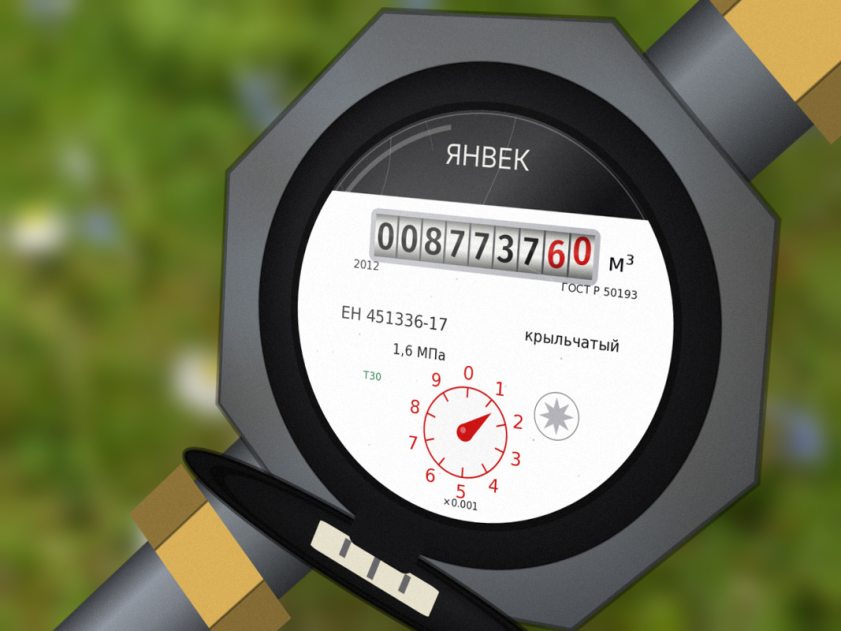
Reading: 87737.601 m³
